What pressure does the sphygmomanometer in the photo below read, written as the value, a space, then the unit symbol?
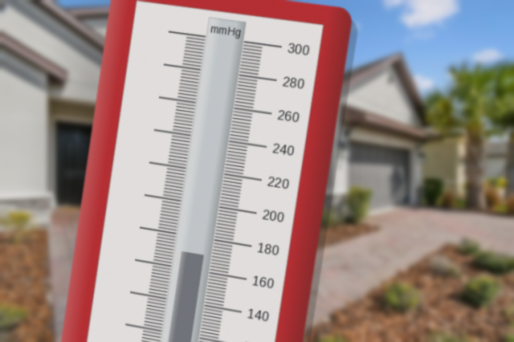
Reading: 170 mmHg
